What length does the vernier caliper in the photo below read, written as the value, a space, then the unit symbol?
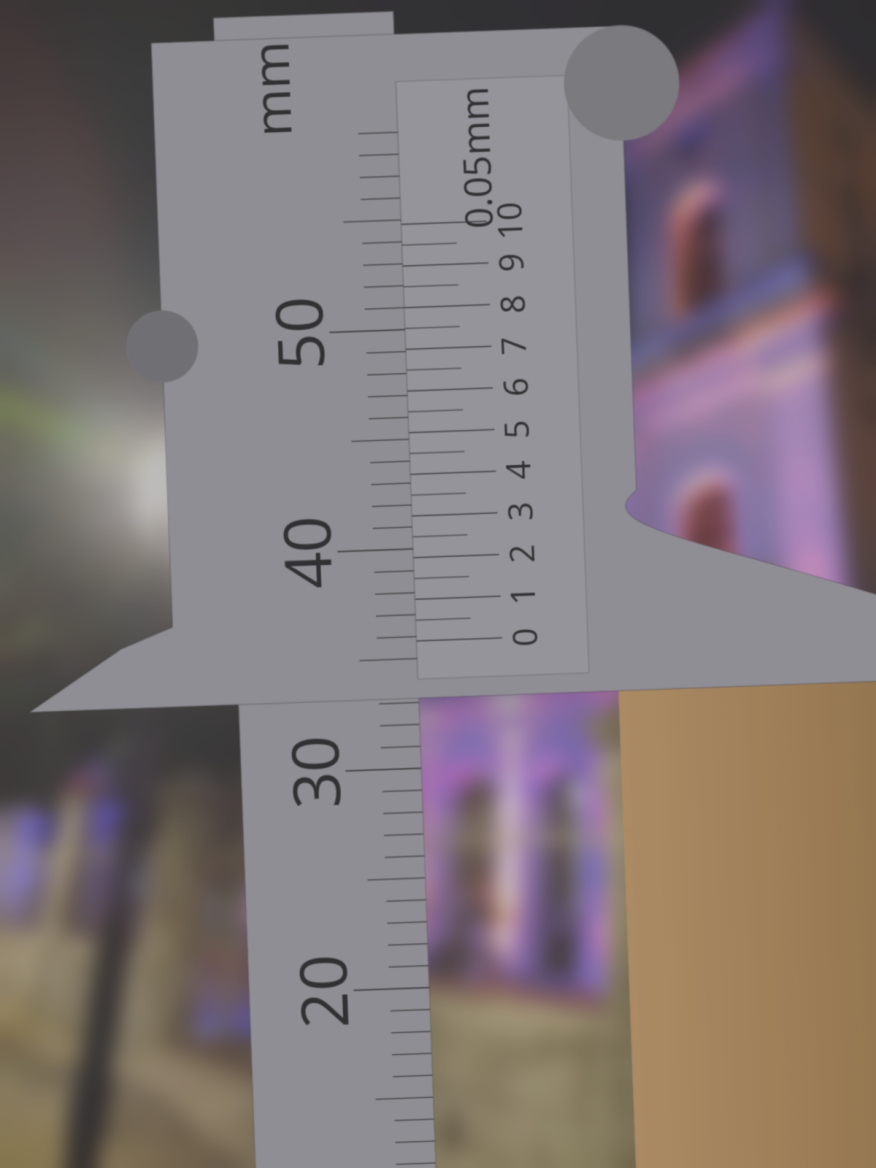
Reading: 35.8 mm
